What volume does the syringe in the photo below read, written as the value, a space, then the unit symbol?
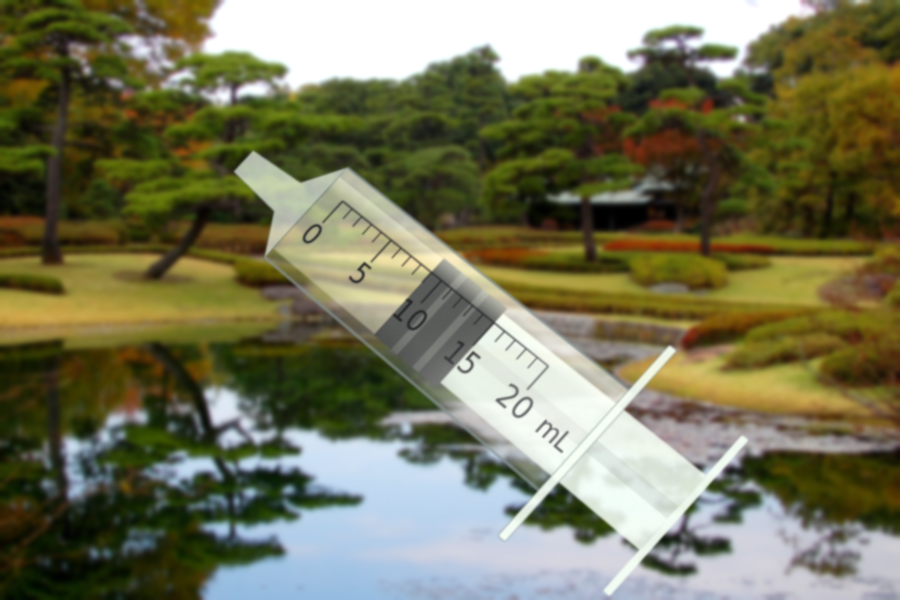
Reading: 9 mL
